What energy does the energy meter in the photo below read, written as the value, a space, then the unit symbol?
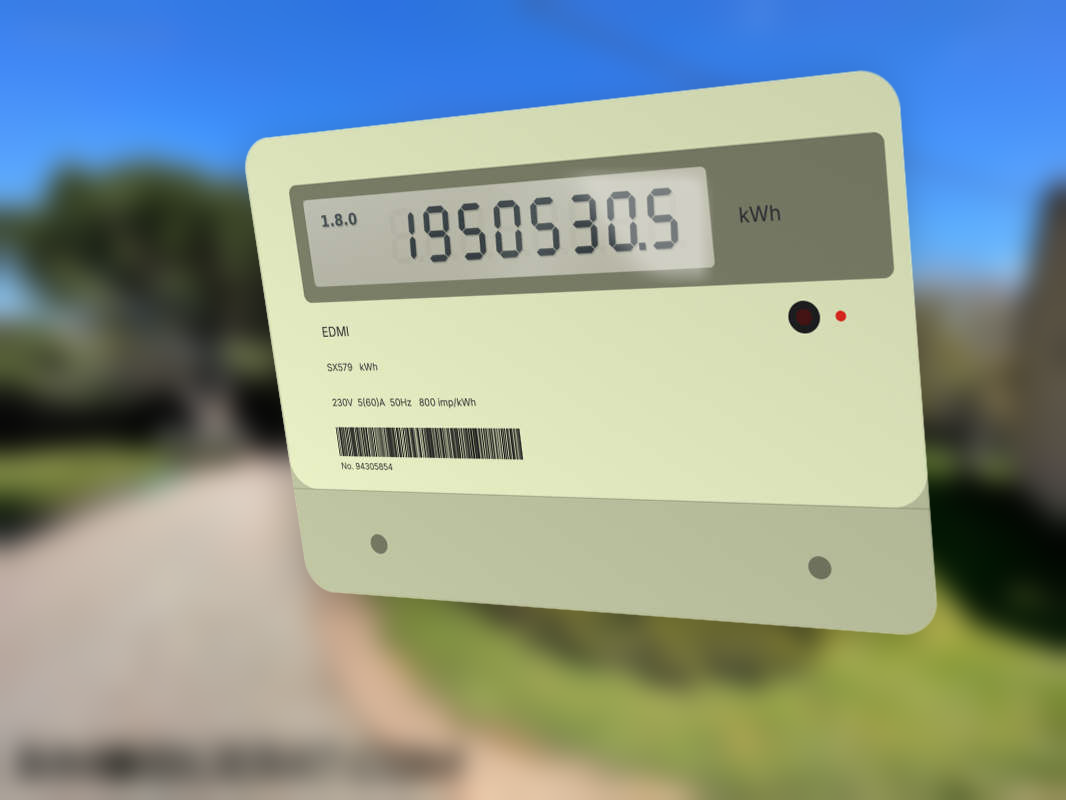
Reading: 1950530.5 kWh
